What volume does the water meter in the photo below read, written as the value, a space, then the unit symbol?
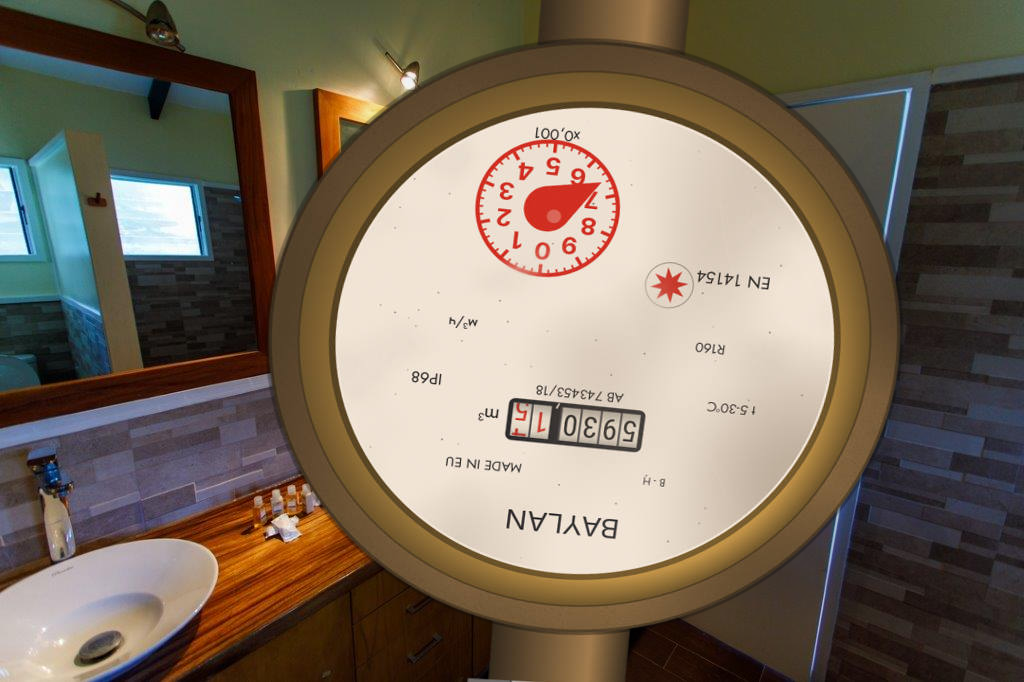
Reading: 5930.146 m³
